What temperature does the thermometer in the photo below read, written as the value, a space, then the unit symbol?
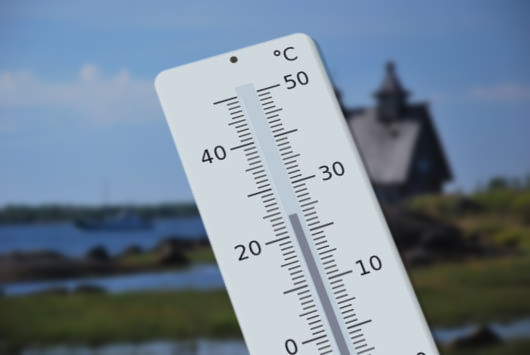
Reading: 24 °C
